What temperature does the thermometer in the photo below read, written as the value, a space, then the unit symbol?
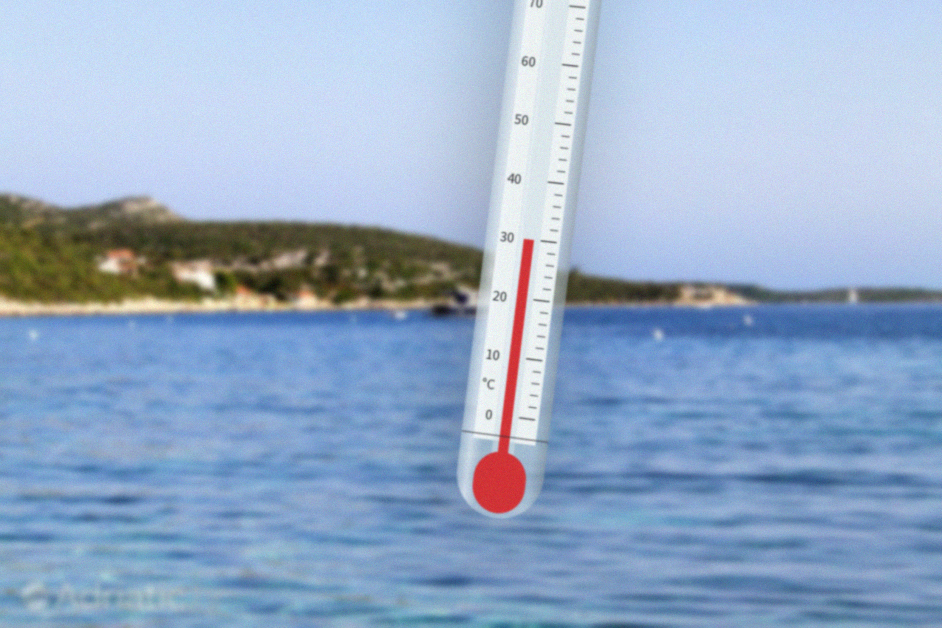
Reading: 30 °C
